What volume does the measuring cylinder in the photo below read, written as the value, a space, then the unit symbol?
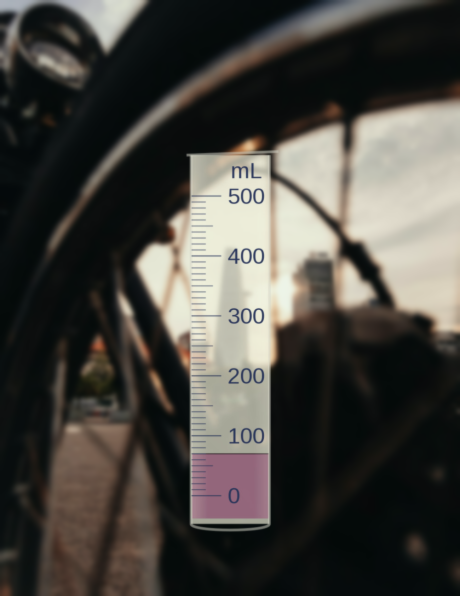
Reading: 70 mL
